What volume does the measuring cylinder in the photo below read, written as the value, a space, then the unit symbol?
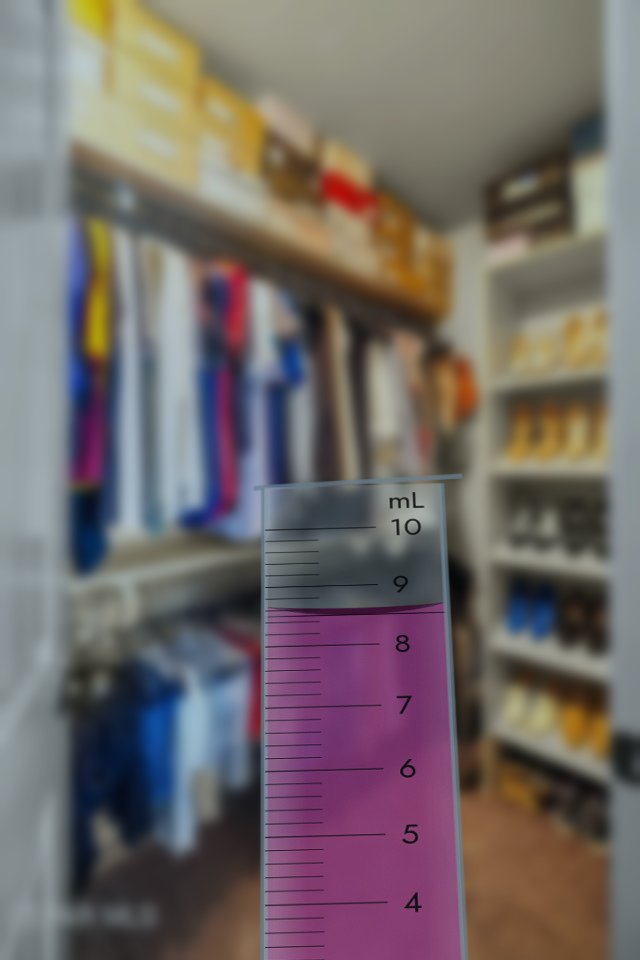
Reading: 8.5 mL
